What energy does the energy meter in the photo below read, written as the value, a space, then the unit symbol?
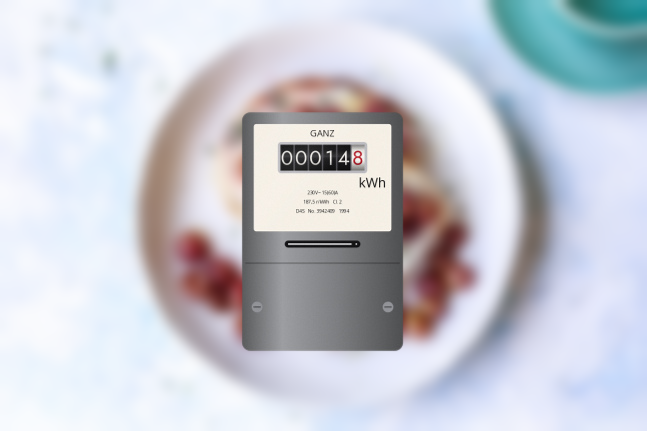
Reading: 14.8 kWh
